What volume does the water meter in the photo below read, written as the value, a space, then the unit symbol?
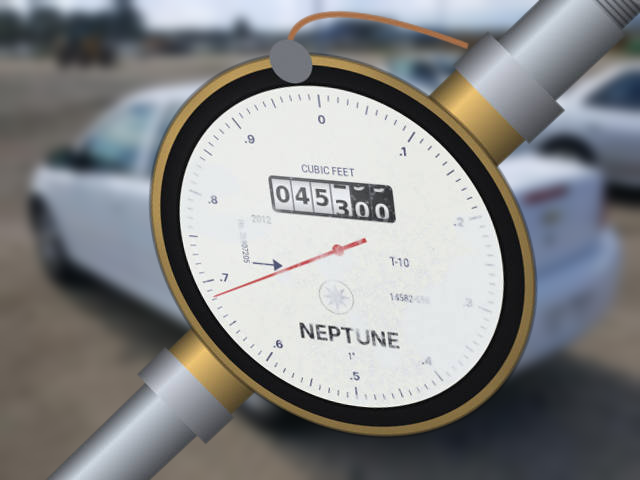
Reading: 45299.68 ft³
